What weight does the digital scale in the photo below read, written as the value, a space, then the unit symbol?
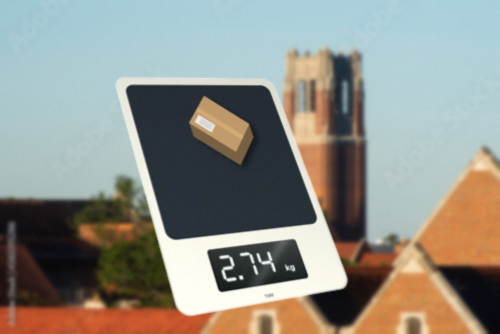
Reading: 2.74 kg
